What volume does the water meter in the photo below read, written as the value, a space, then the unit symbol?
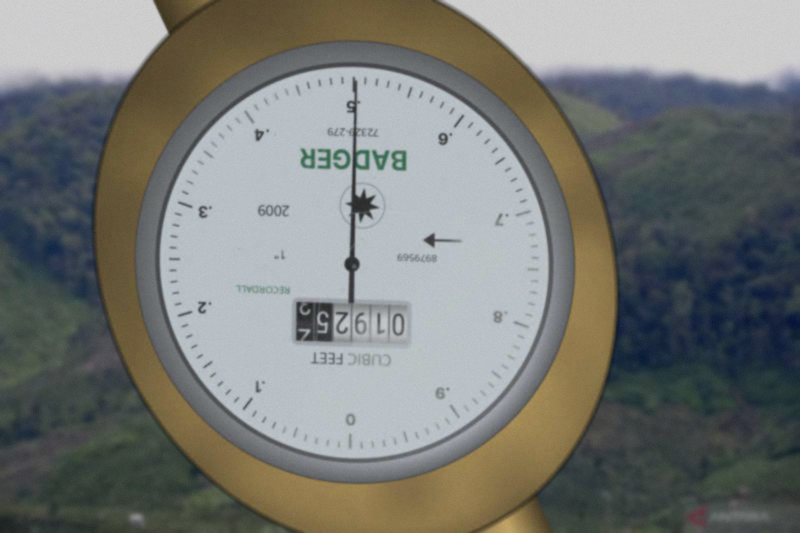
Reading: 19252.50 ft³
